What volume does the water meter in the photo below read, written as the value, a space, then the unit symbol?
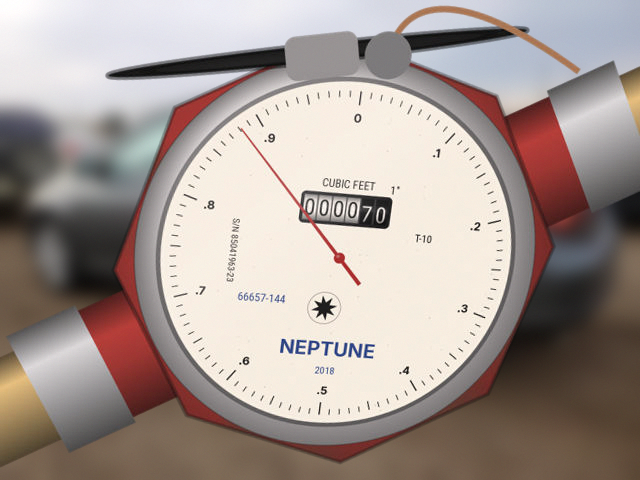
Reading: 69.88 ft³
